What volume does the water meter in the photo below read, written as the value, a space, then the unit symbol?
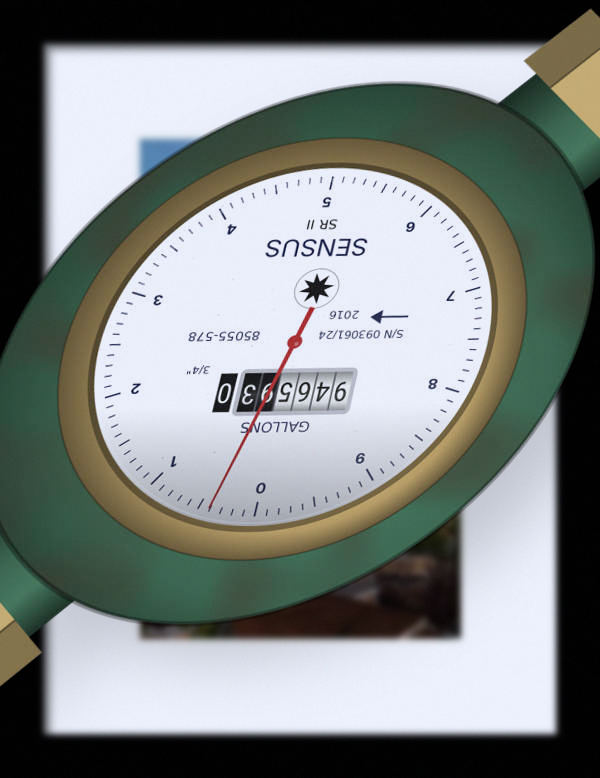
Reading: 9465930.4 gal
